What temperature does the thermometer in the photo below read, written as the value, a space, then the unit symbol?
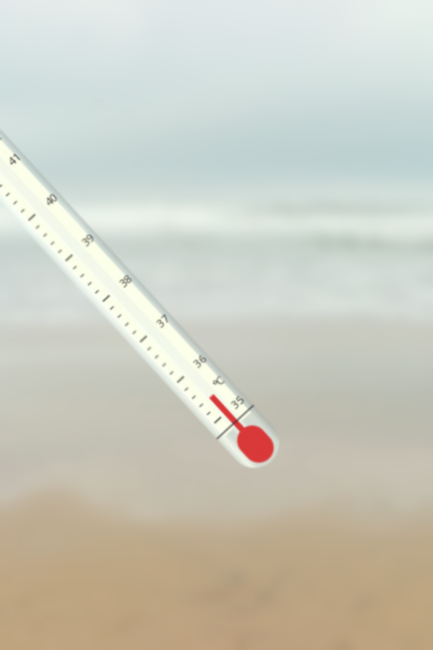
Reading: 35.4 °C
